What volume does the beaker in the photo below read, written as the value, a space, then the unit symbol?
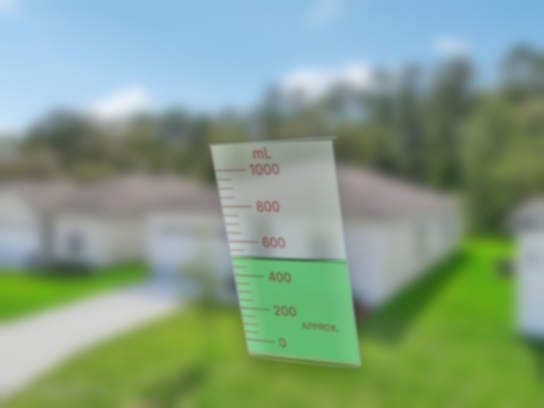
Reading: 500 mL
